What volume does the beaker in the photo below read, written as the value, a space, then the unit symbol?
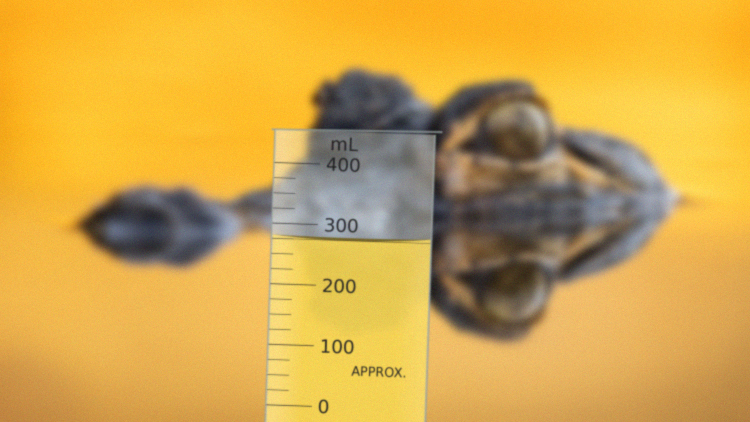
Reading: 275 mL
